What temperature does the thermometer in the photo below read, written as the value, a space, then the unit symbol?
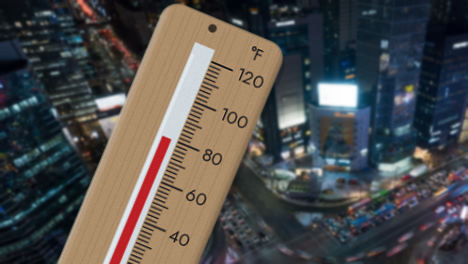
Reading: 80 °F
